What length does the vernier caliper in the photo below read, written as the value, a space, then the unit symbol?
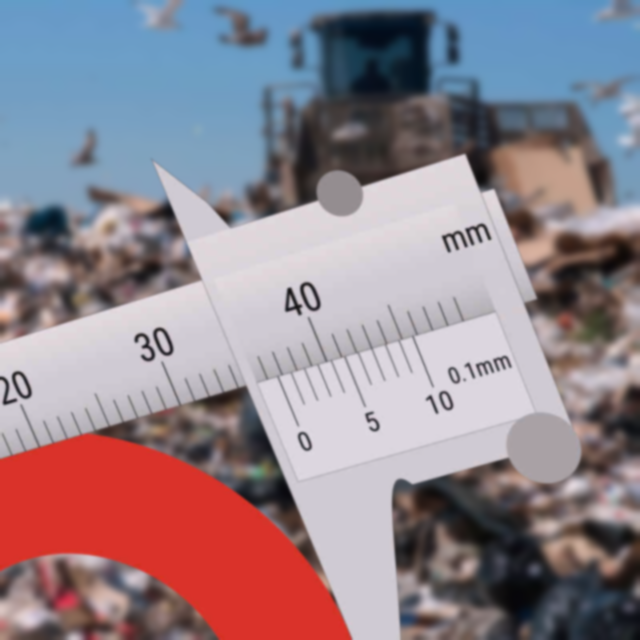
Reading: 36.7 mm
